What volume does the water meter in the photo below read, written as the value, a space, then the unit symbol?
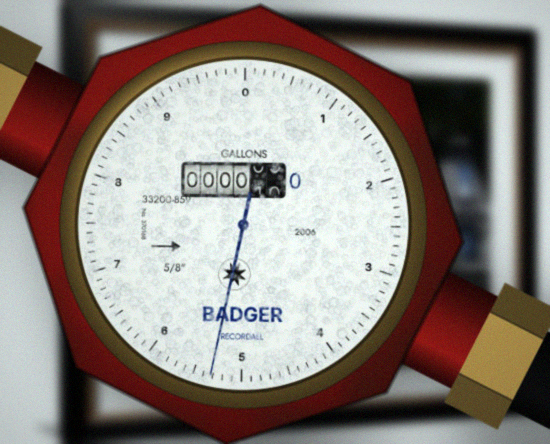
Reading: 95.3 gal
